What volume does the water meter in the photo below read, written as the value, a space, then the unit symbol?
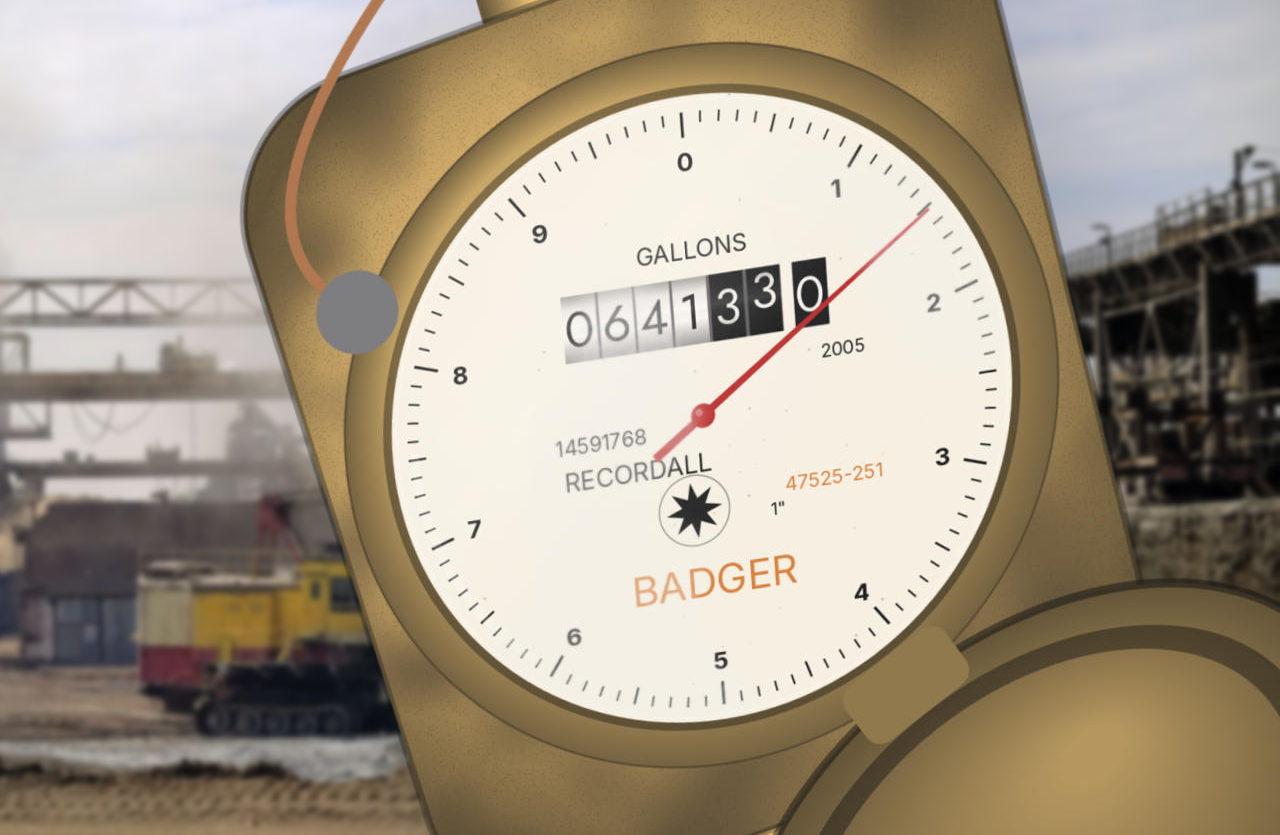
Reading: 641331.5 gal
